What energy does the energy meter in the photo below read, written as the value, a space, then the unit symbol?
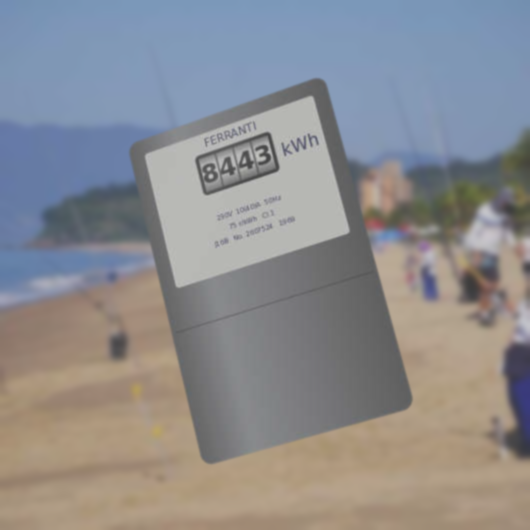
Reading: 8443 kWh
